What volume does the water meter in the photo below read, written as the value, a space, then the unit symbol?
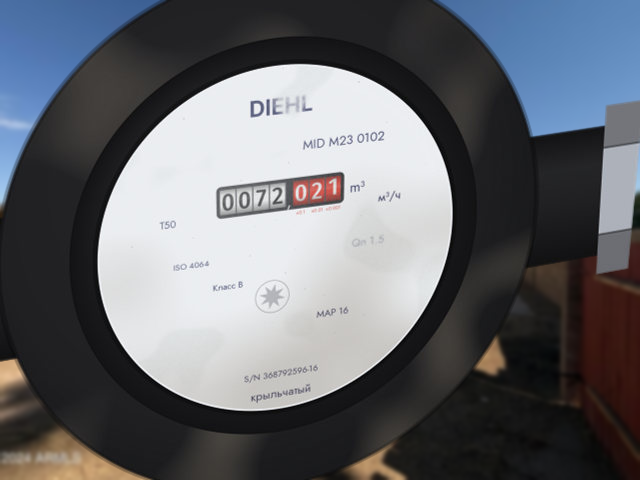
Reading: 72.021 m³
